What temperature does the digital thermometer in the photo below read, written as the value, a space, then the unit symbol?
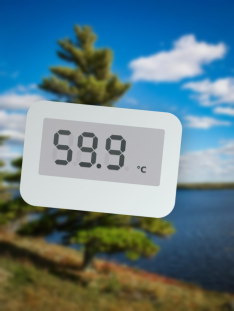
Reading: 59.9 °C
